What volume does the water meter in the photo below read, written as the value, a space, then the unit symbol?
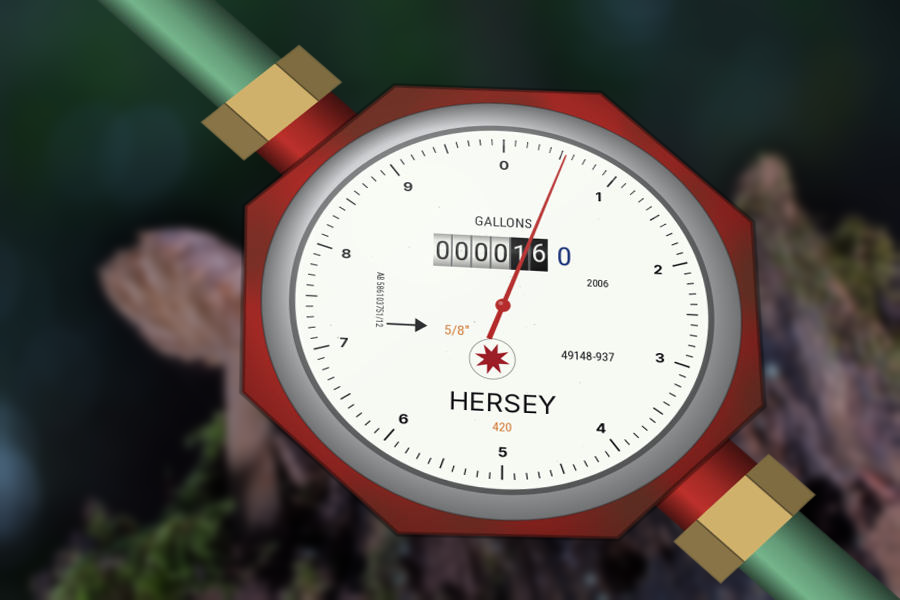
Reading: 160.5 gal
